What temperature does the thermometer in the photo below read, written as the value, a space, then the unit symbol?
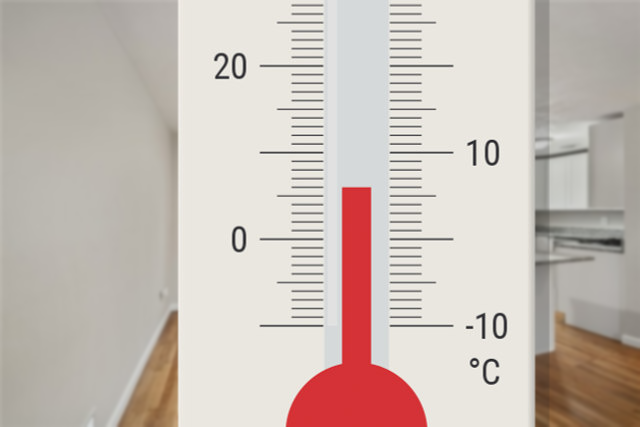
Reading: 6 °C
